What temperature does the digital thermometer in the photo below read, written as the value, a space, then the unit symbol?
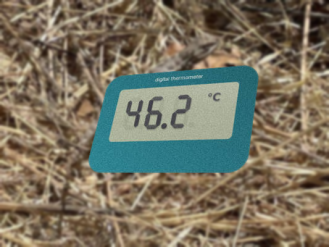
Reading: 46.2 °C
